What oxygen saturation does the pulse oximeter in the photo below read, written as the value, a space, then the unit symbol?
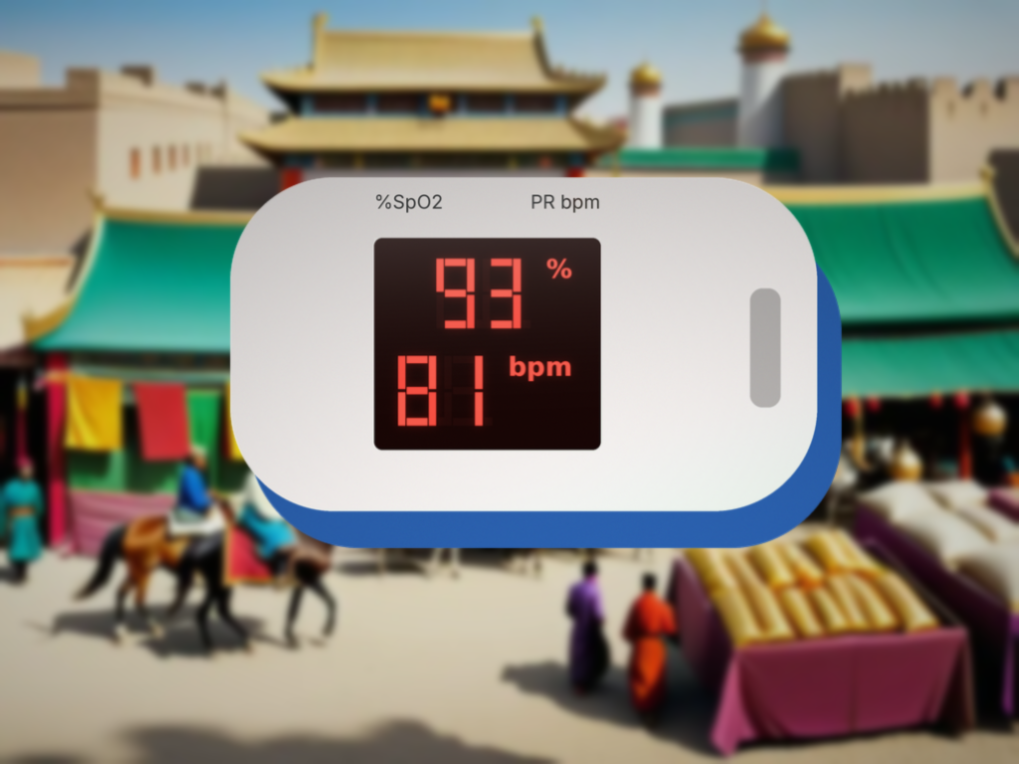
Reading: 93 %
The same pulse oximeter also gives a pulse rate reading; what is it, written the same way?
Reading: 81 bpm
